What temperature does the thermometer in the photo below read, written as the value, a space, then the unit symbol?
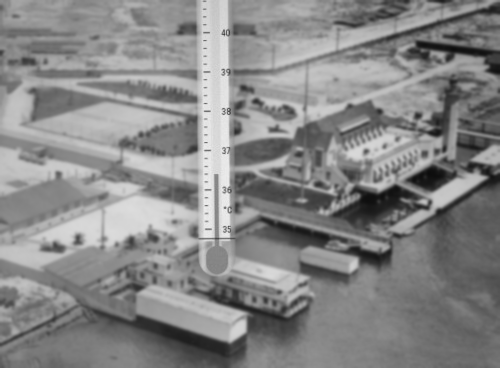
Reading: 36.4 °C
